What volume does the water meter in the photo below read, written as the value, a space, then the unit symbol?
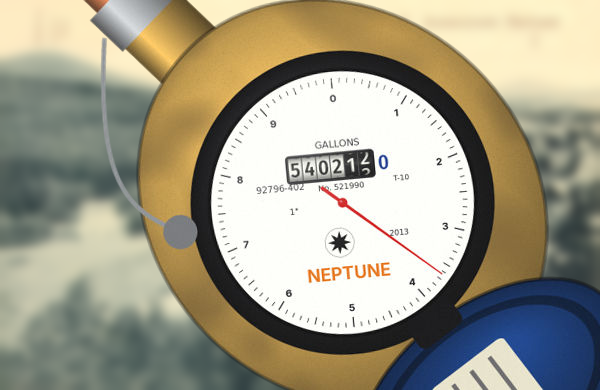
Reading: 5402123.6 gal
